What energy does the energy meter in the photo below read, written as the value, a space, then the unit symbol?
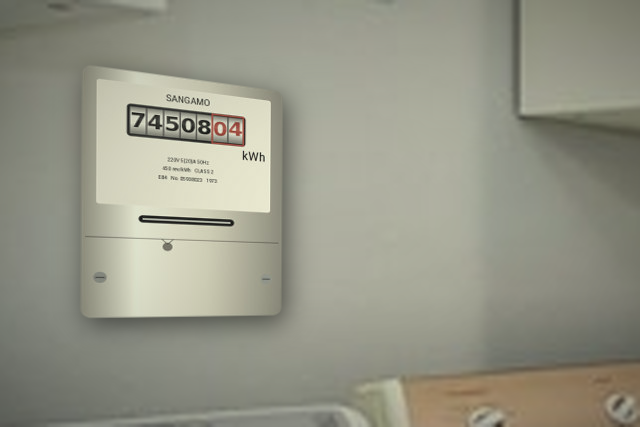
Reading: 74508.04 kWh
